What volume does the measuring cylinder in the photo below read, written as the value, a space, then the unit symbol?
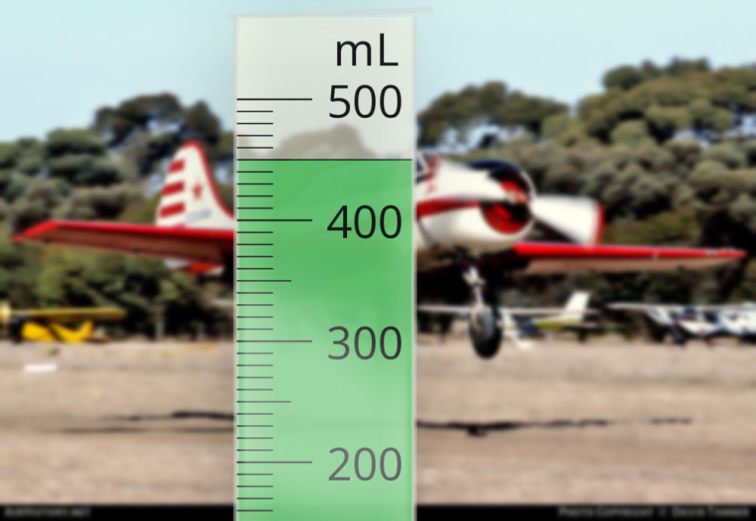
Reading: 450 mL
